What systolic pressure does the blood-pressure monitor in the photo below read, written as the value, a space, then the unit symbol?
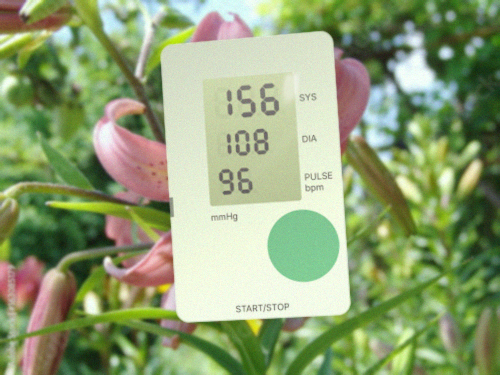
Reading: 156 mmHg
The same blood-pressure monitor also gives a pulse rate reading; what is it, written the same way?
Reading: 96 bpm
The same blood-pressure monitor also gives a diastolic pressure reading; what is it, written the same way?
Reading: 108 mmHg
